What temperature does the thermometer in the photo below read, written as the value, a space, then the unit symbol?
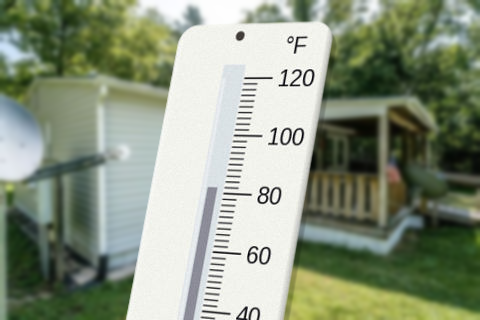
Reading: 82 °F
